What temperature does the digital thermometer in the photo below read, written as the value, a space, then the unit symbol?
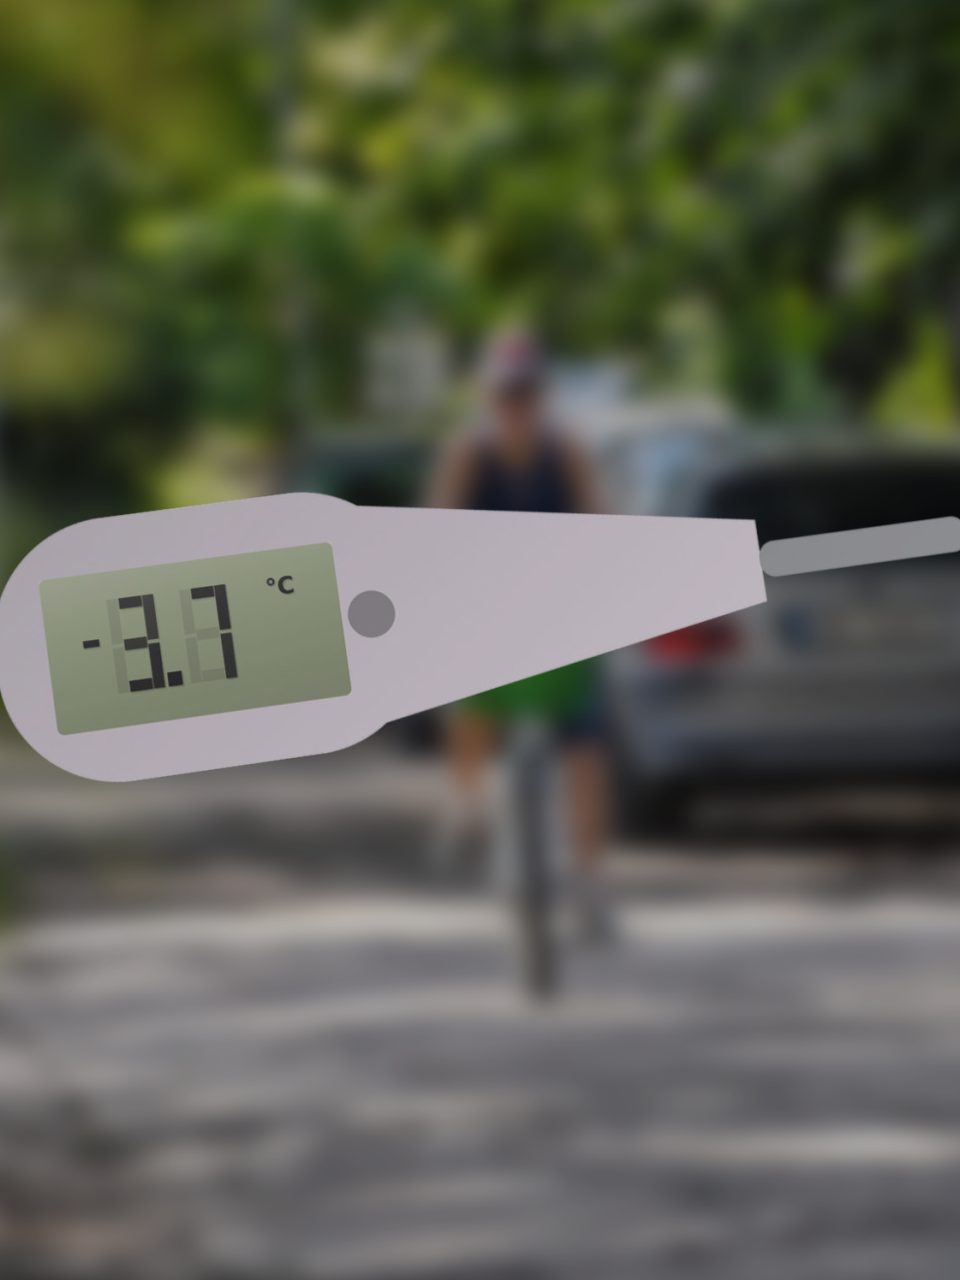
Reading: -3.7 °C
